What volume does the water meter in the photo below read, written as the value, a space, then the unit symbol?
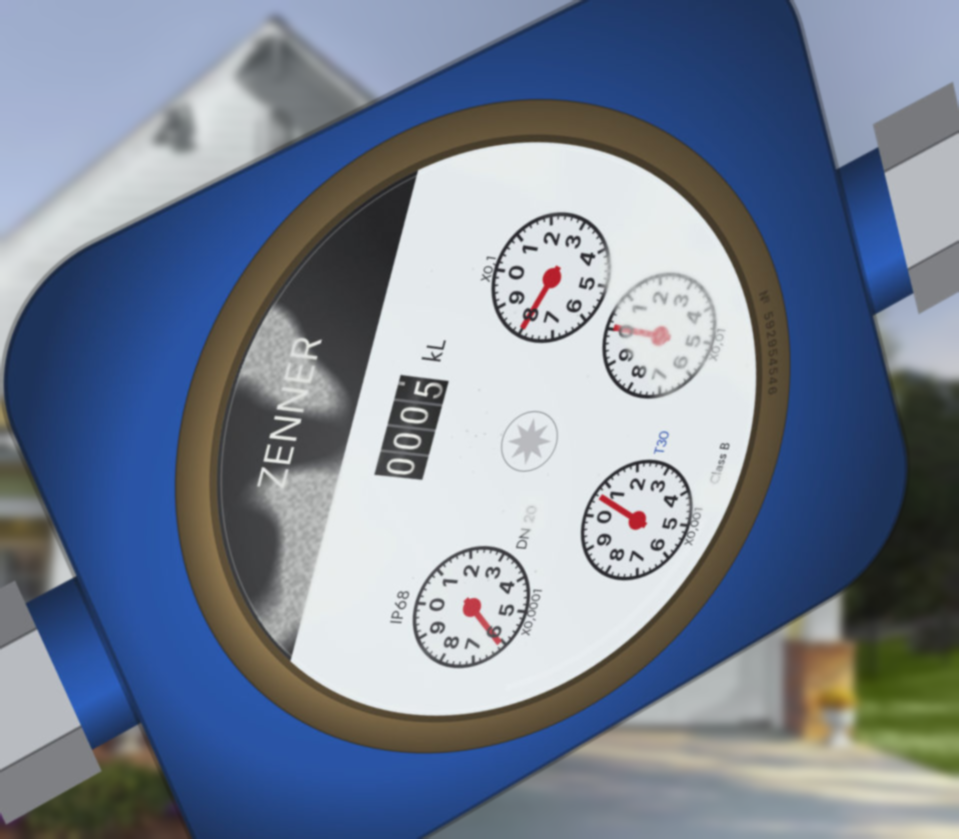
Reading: 4.8006 kL
